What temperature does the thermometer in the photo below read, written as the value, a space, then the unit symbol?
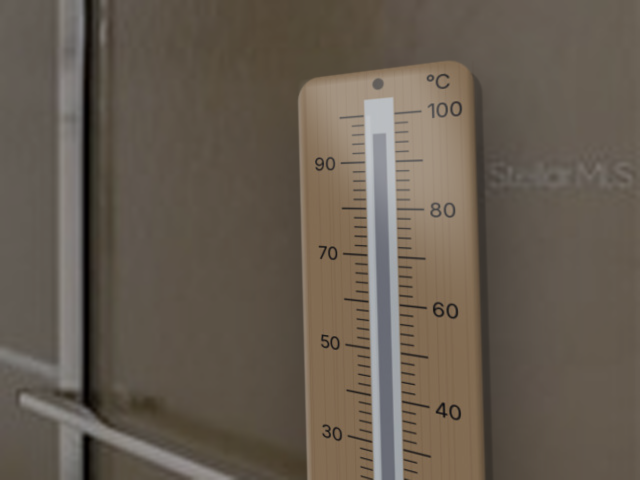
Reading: 96 °C
